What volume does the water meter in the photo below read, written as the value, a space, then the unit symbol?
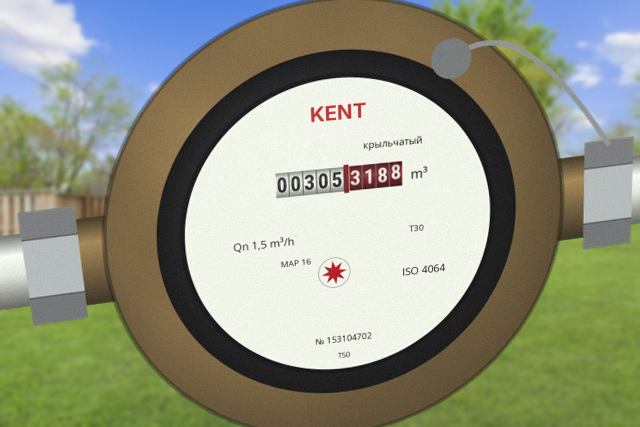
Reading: 305.3188 m³
